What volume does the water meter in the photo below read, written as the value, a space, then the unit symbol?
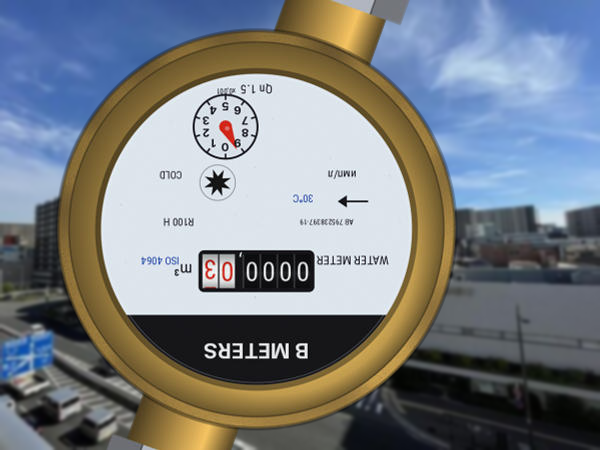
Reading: 0.029 m³
